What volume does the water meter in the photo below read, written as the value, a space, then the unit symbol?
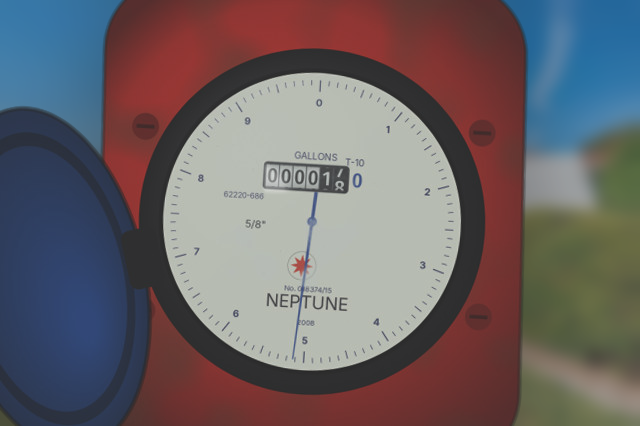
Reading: 175.1 gal
